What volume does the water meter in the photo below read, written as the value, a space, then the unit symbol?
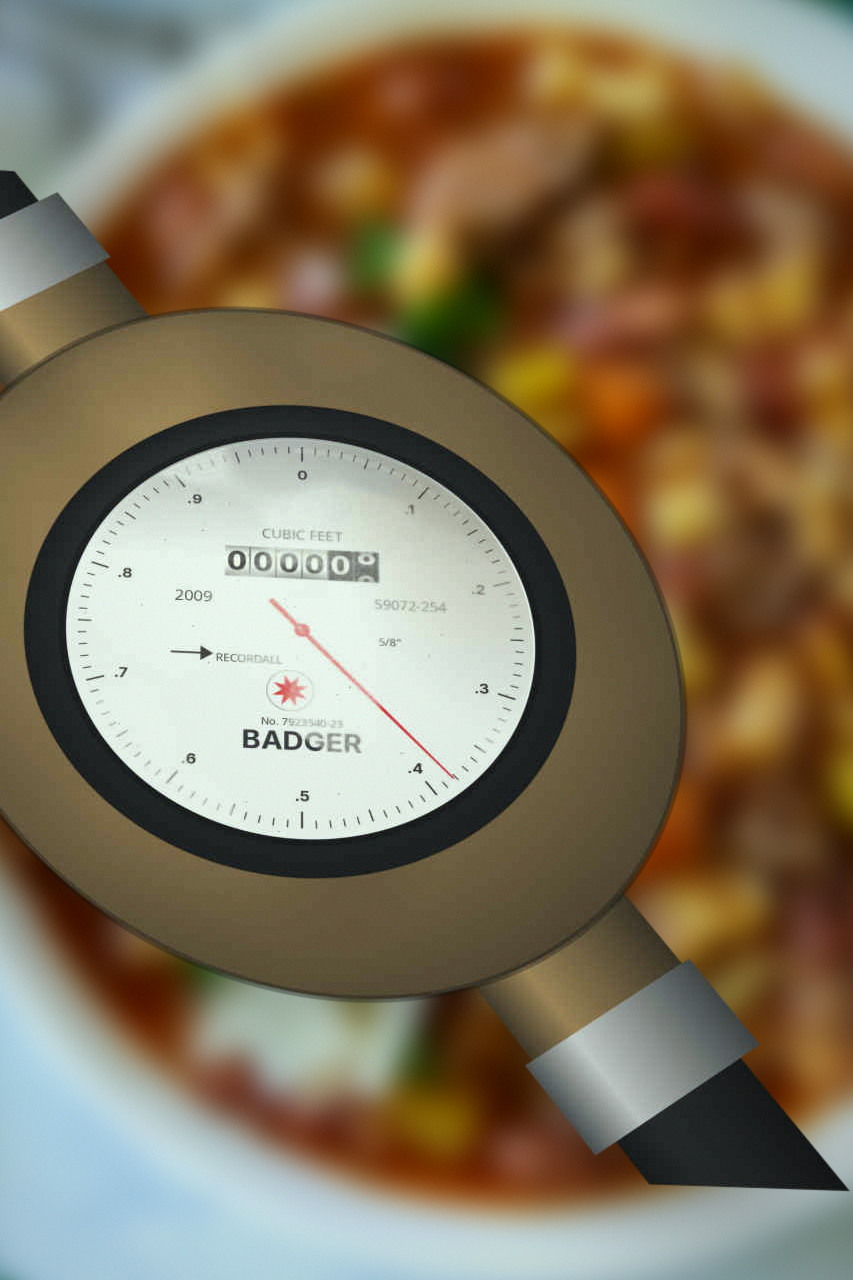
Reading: 8.38 ft³
